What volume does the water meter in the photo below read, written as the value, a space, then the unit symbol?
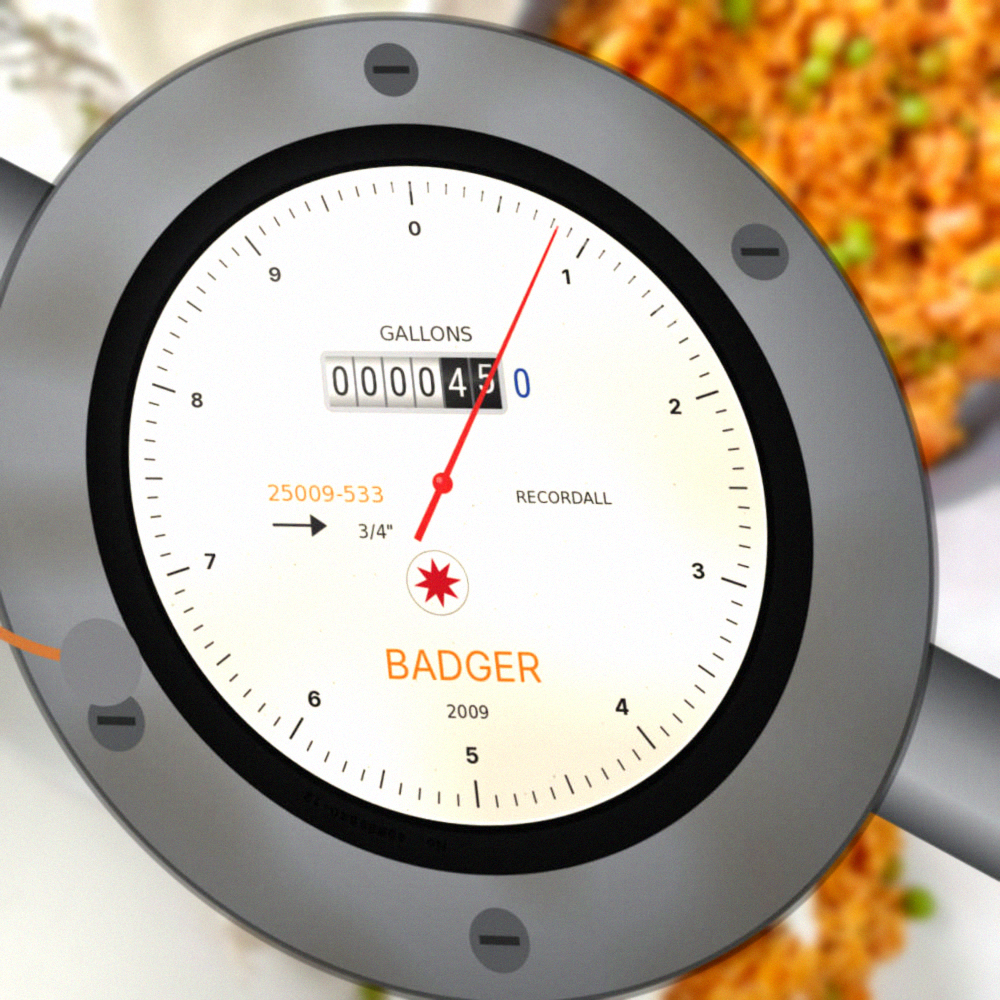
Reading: 450.8 gal
